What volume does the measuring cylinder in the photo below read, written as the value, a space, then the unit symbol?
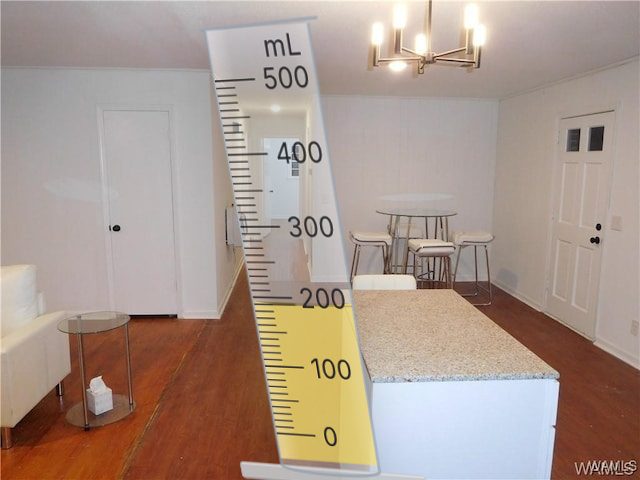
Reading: 190 mL
